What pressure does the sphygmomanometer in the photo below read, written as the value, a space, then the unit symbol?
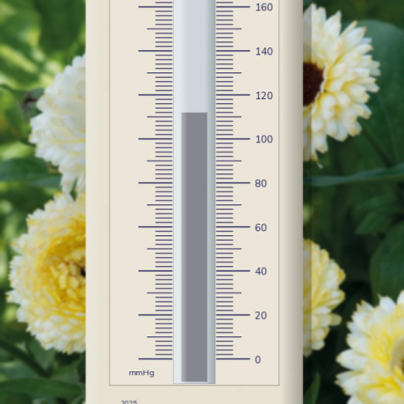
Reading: 112 mmHg
